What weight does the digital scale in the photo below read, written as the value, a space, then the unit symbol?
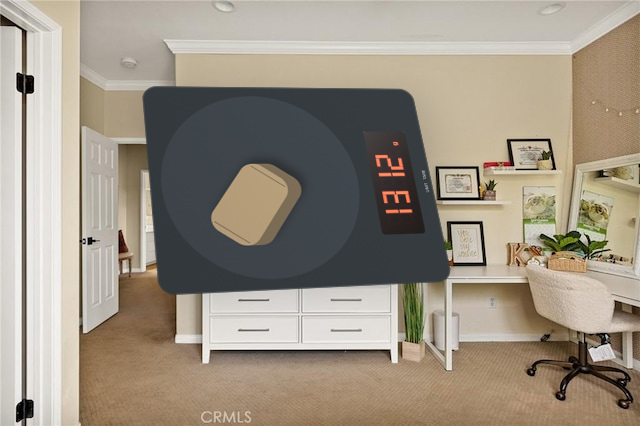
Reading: 1312 g
